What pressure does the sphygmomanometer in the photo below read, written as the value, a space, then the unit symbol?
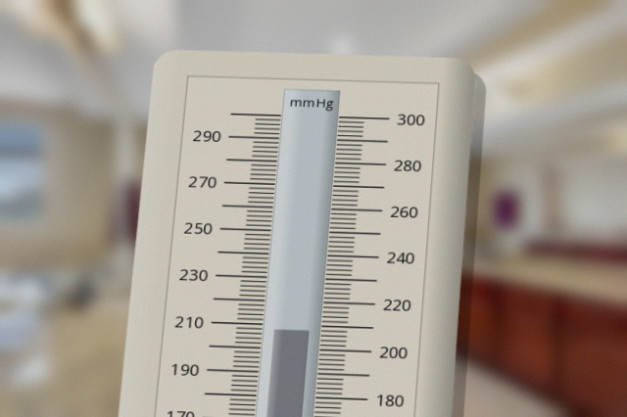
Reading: 208 mmHg
